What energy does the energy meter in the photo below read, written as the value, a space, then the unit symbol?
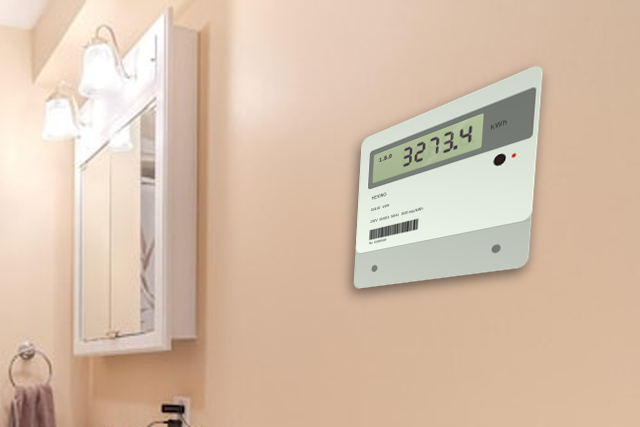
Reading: 3273.4 kWh
